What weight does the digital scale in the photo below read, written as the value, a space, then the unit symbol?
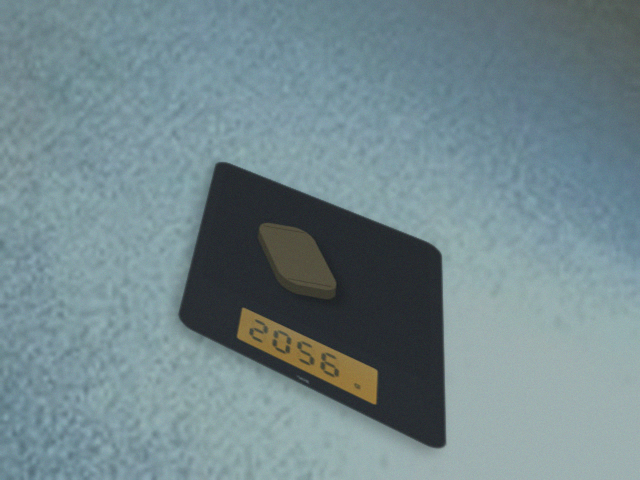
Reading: 2056 g
